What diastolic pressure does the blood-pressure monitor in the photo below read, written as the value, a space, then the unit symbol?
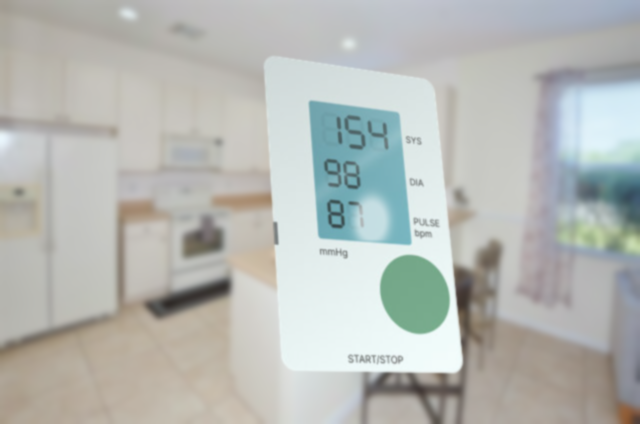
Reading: 98 mmHg
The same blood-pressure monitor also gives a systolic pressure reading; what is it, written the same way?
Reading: 154 mmHg
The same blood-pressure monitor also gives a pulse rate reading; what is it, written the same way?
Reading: 87 bpm
